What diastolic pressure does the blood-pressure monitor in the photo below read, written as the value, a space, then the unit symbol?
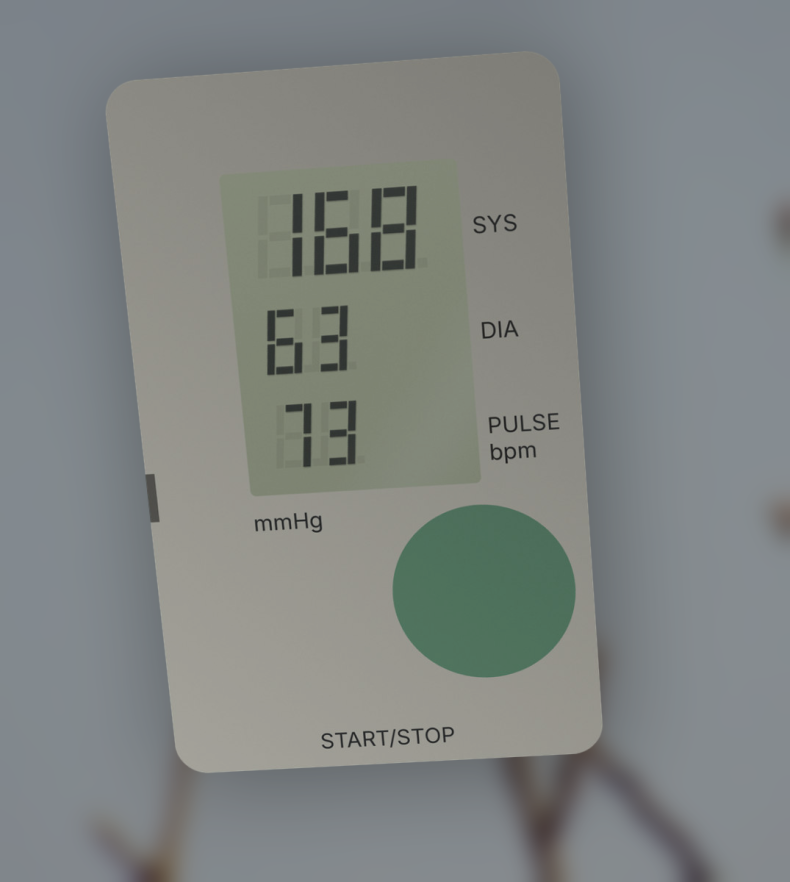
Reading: 63 mmHg
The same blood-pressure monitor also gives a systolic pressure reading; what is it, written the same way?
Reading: 168 mmHg
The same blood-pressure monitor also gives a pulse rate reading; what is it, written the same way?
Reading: 73 bpm
